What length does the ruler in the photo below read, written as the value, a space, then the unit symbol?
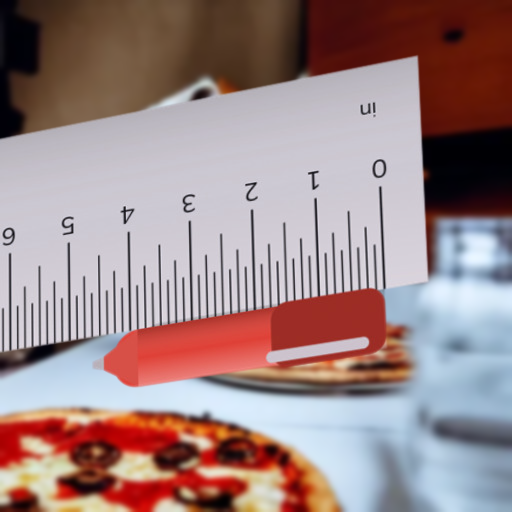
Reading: 4.625 in
